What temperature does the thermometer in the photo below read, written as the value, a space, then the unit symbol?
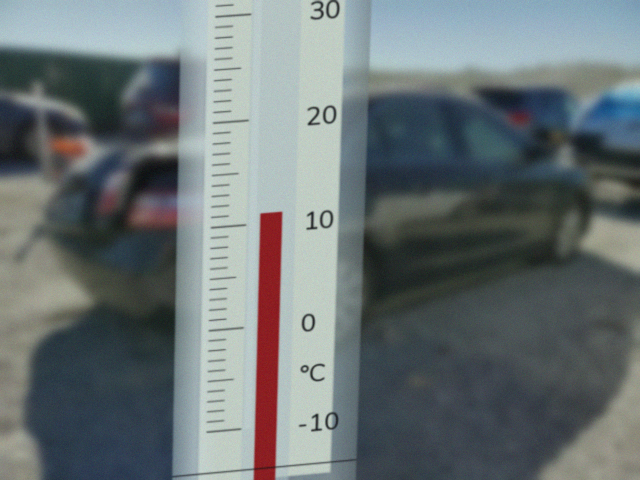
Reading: 11 °C
